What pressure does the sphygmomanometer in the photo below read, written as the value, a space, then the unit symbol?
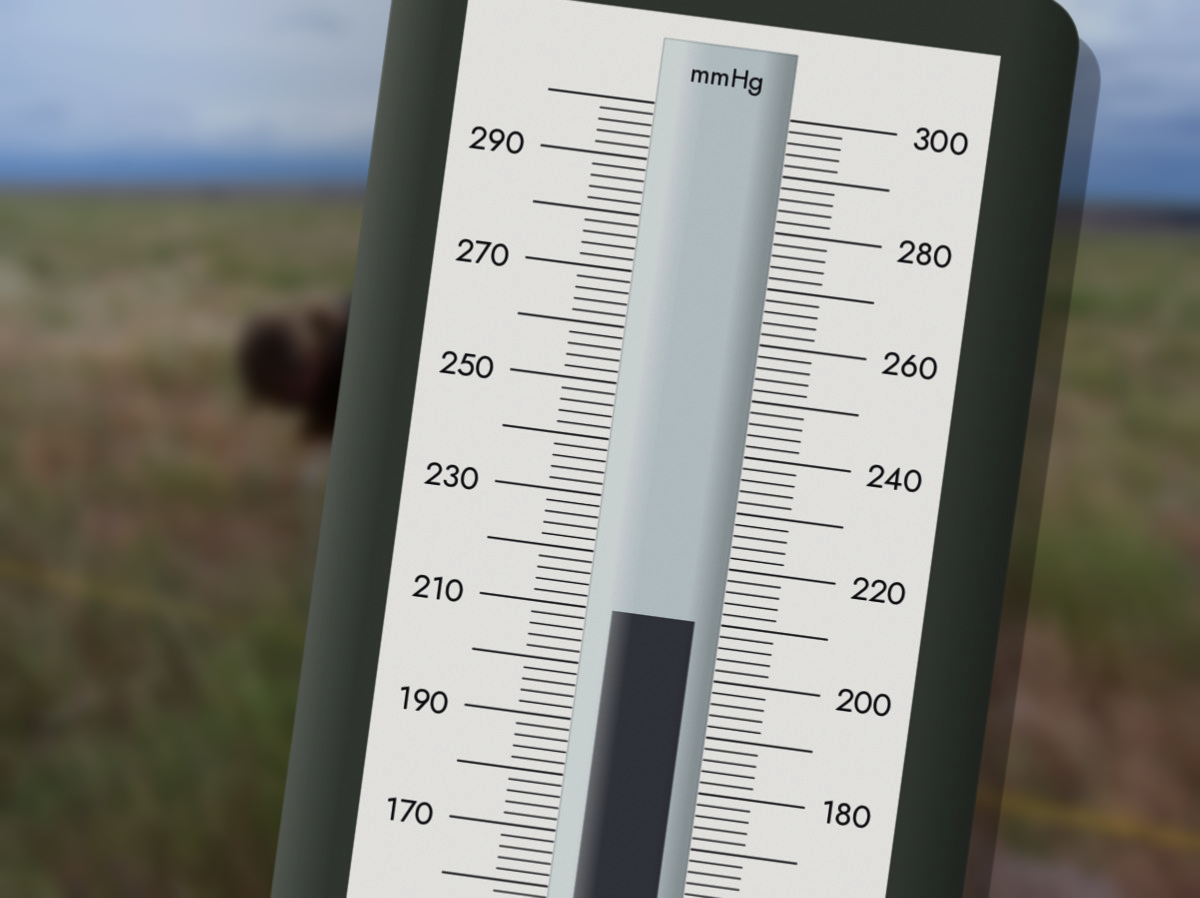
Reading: 210 mmHg
